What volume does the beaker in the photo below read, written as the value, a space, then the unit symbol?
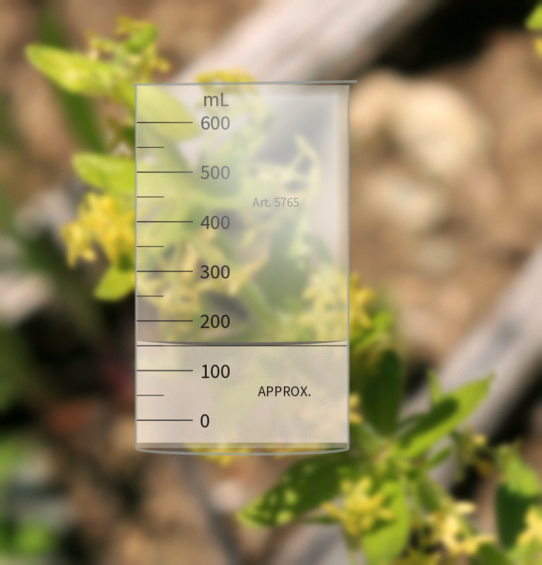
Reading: 150 mL
